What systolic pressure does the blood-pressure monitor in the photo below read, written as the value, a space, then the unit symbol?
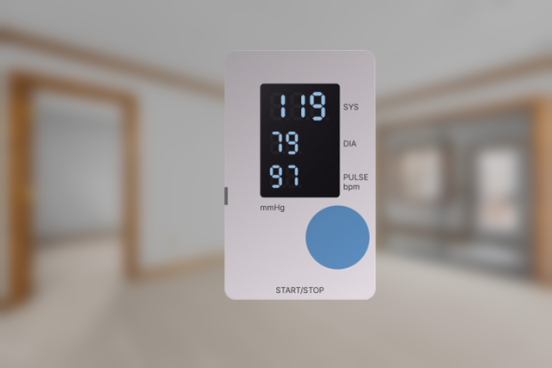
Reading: 119 mmHg
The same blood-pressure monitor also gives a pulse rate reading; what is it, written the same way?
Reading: 97 bpm
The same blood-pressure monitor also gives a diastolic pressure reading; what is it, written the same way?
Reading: 79 mmHg
